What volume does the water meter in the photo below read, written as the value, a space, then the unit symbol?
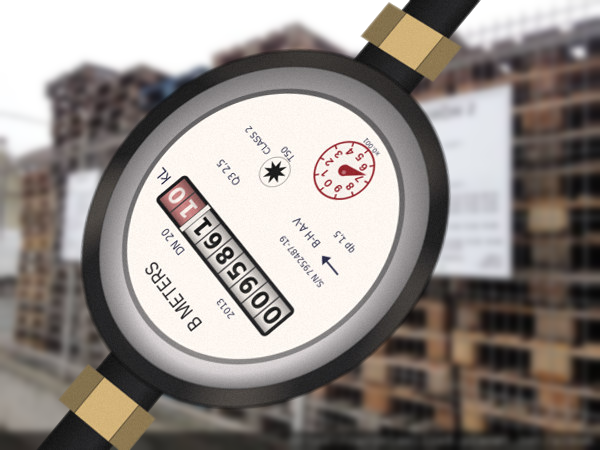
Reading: 95861.106 kL
